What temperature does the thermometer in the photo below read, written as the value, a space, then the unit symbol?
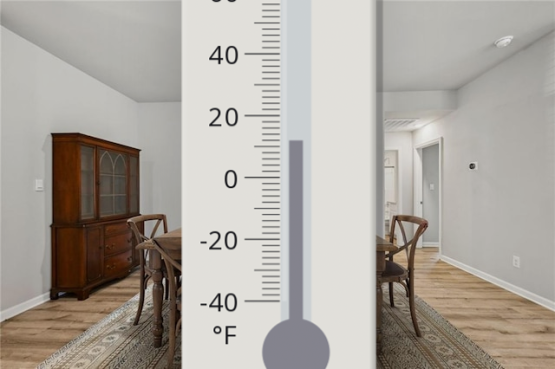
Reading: 12 °F
